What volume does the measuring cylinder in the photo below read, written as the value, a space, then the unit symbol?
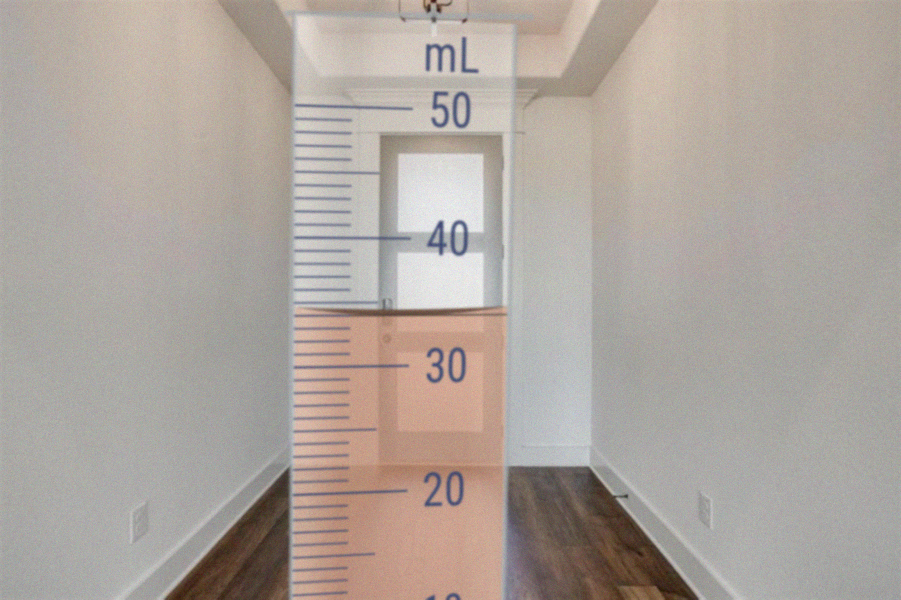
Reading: 34 mL
